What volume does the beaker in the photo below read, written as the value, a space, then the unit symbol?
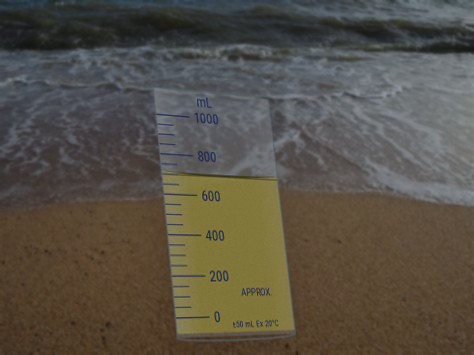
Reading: 700 mL
